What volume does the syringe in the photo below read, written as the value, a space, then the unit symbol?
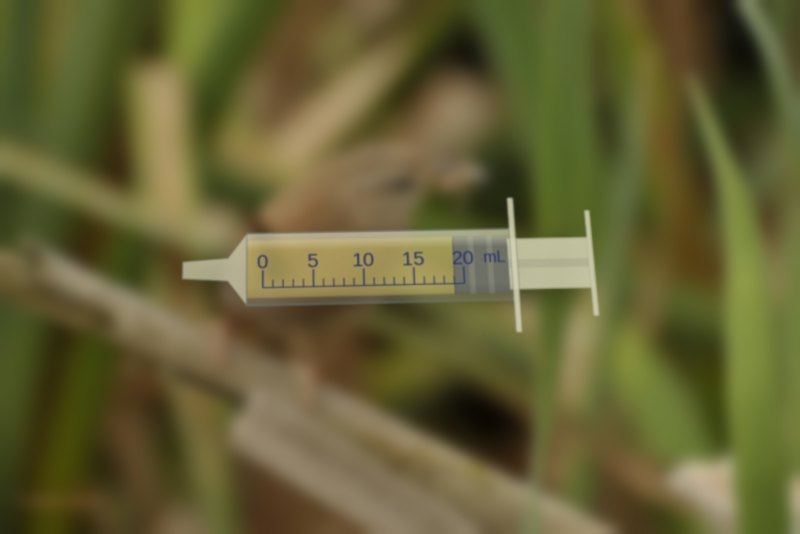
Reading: 19 mL
